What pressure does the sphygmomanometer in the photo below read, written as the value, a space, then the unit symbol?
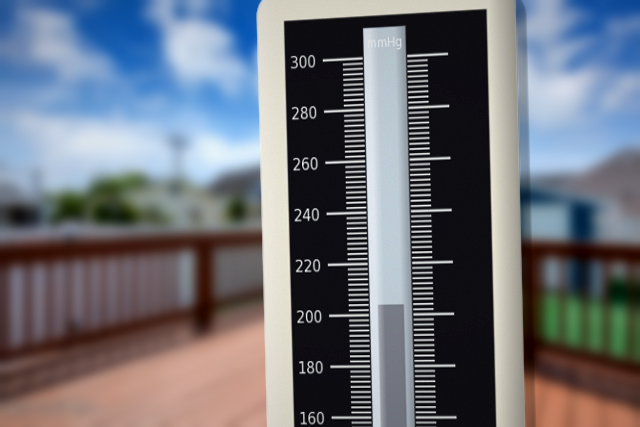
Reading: 204 mmHg
